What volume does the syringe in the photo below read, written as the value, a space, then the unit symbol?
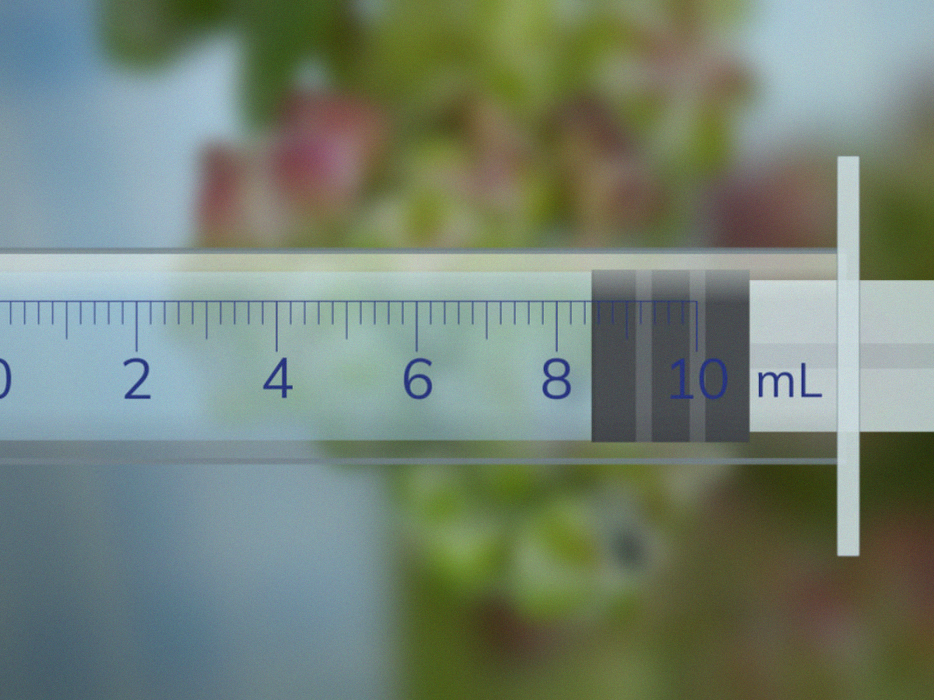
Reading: 8.5 mL
